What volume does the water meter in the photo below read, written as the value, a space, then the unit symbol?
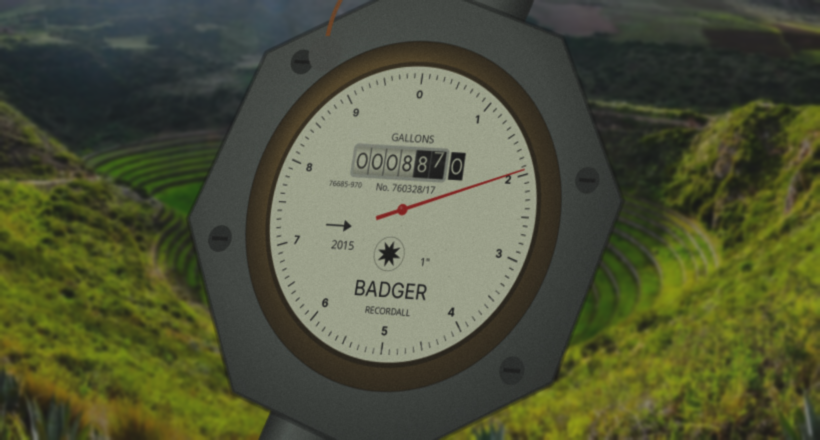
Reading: 8871.9 gal
